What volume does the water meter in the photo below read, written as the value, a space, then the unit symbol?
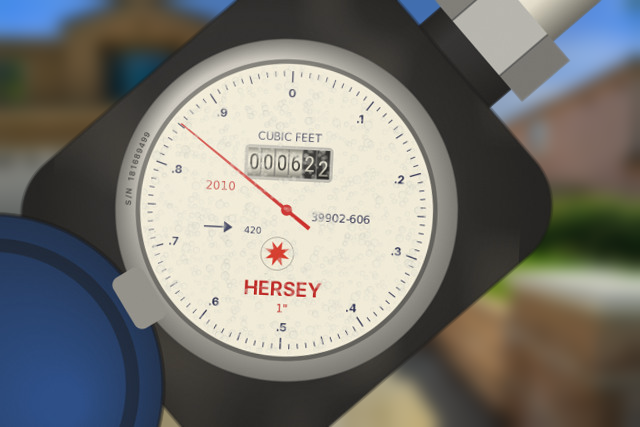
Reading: 621.85 ft³
